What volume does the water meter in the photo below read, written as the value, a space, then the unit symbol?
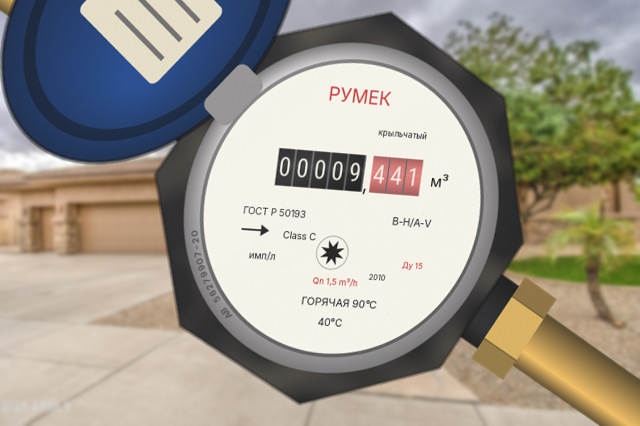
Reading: 9.441 m³
